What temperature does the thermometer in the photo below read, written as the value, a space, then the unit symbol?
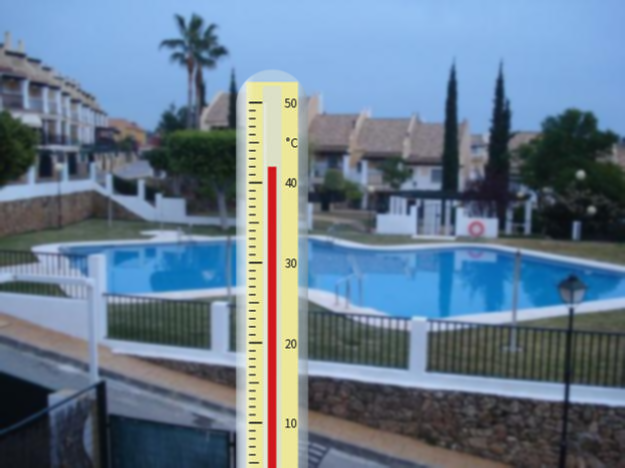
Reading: 42 °C
